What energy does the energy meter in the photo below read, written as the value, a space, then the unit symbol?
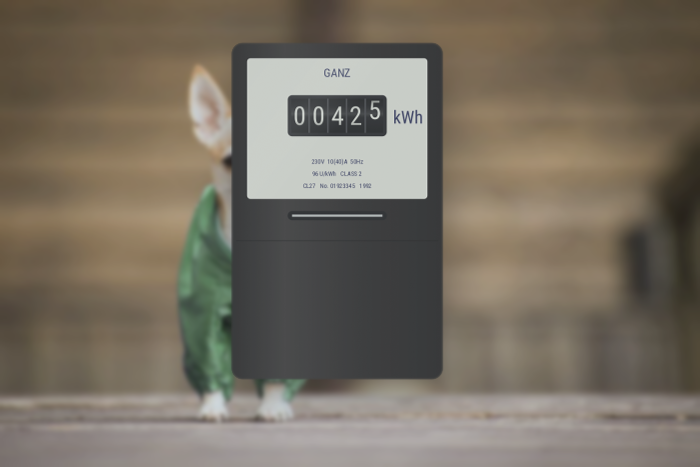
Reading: 425 kWh
